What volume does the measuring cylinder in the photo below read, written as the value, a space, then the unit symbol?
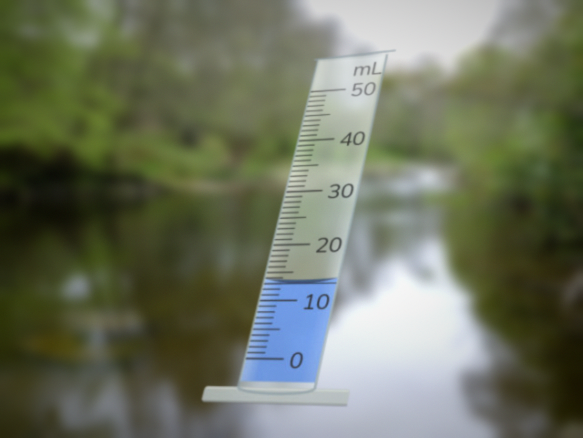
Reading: 13 mL
